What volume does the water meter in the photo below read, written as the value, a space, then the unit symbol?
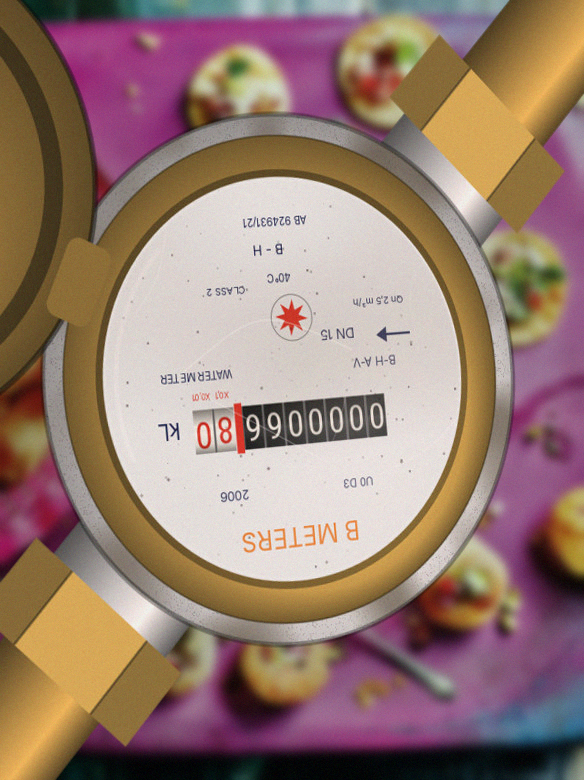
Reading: 66.80 kL
